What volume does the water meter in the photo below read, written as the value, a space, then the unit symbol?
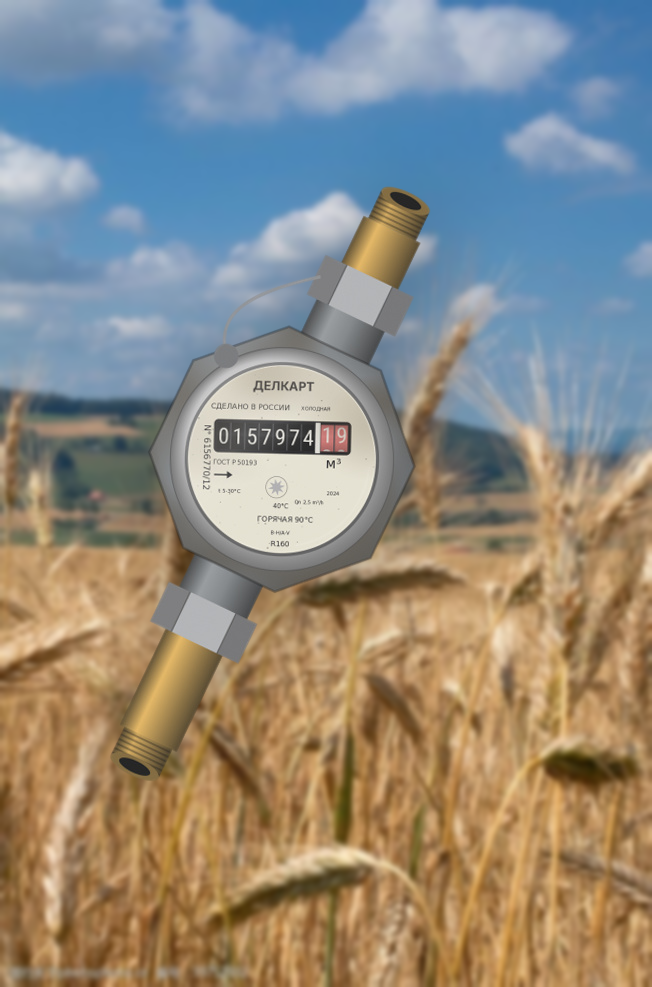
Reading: 157974.19 m³
